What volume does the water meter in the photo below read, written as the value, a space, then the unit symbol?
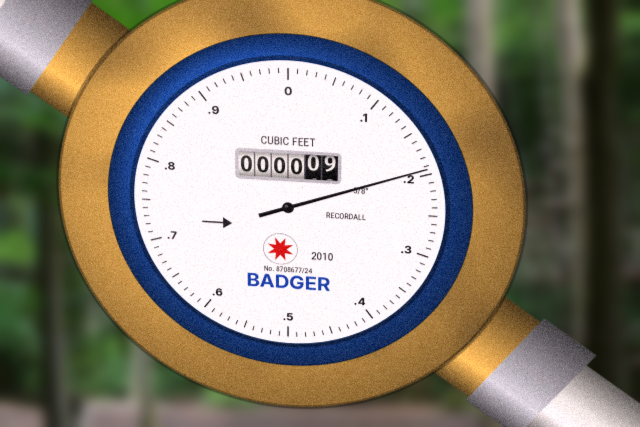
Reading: 9.19 ft³
